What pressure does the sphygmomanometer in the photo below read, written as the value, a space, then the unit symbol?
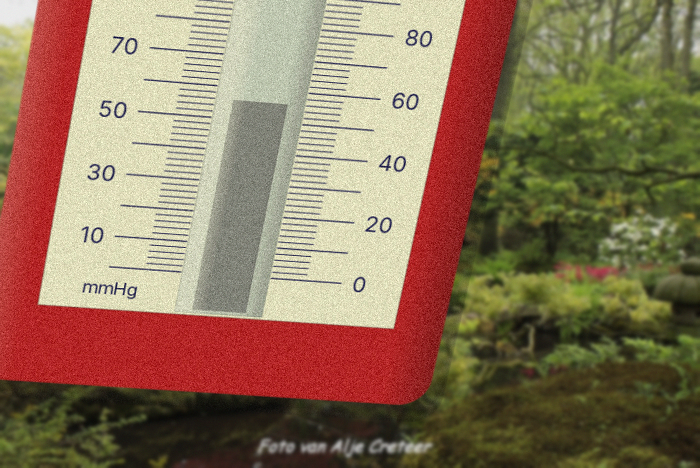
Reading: 56 mmHg
